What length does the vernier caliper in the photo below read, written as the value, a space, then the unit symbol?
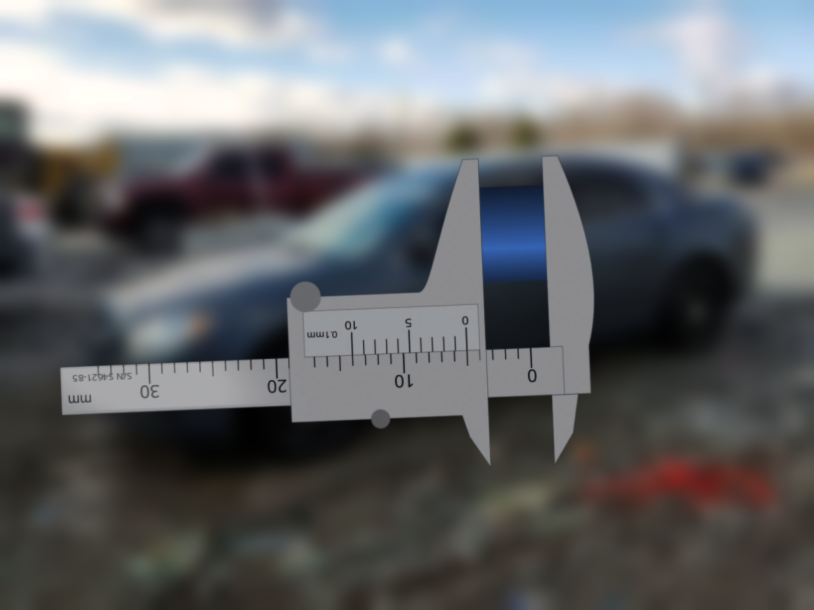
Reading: 5.0 mm
